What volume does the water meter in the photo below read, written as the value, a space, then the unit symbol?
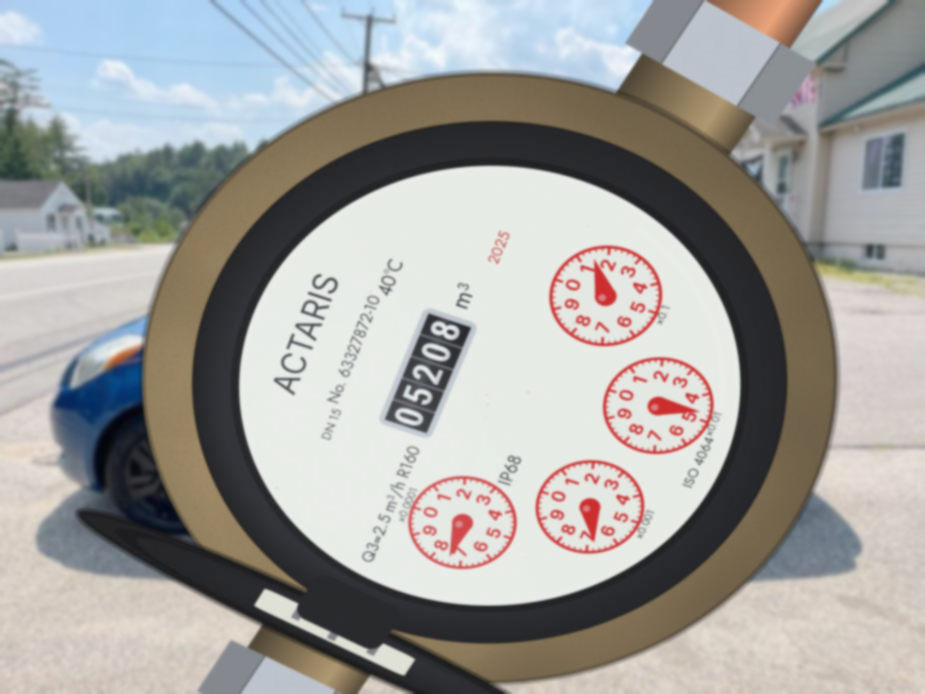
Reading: 5208.1467 m³
